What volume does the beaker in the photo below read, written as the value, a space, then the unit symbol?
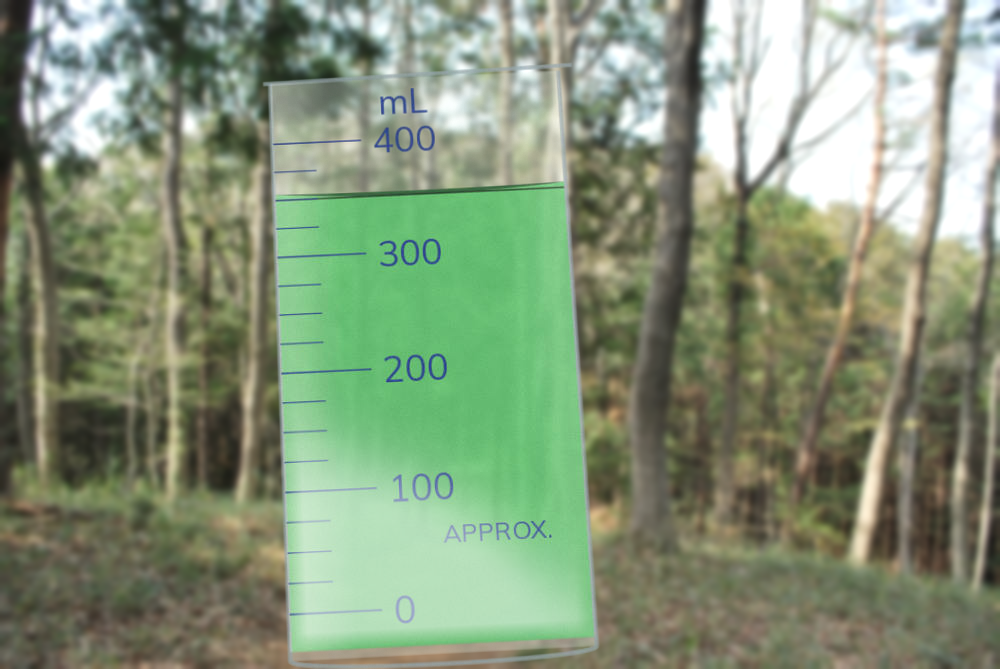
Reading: 350 mL
